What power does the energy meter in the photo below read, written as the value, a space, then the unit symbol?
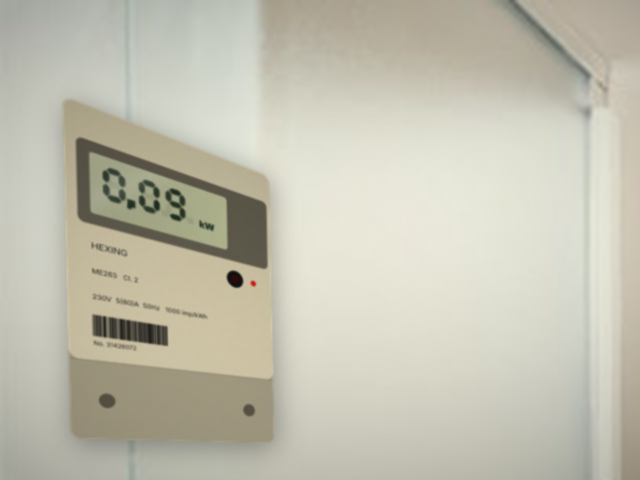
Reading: 0.09 kW
